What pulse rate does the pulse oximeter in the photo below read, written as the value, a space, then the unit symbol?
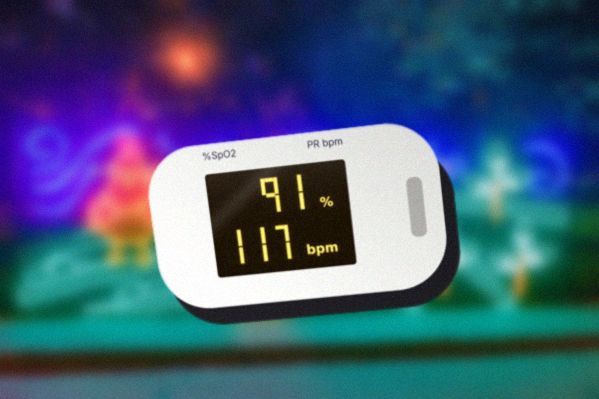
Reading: 117 bpm
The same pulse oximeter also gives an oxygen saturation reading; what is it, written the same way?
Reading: 91 %
